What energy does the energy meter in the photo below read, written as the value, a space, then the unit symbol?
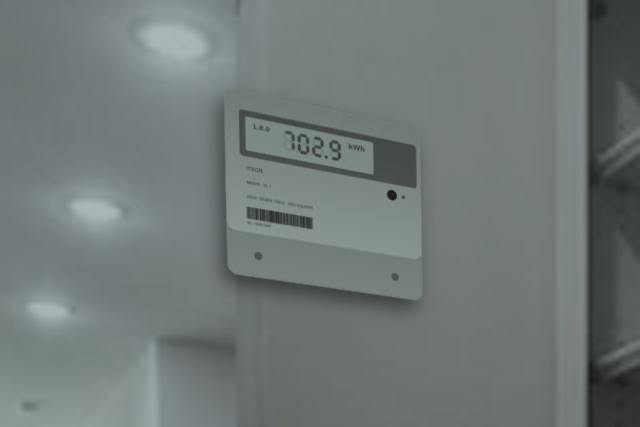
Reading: 702.9 kWh
